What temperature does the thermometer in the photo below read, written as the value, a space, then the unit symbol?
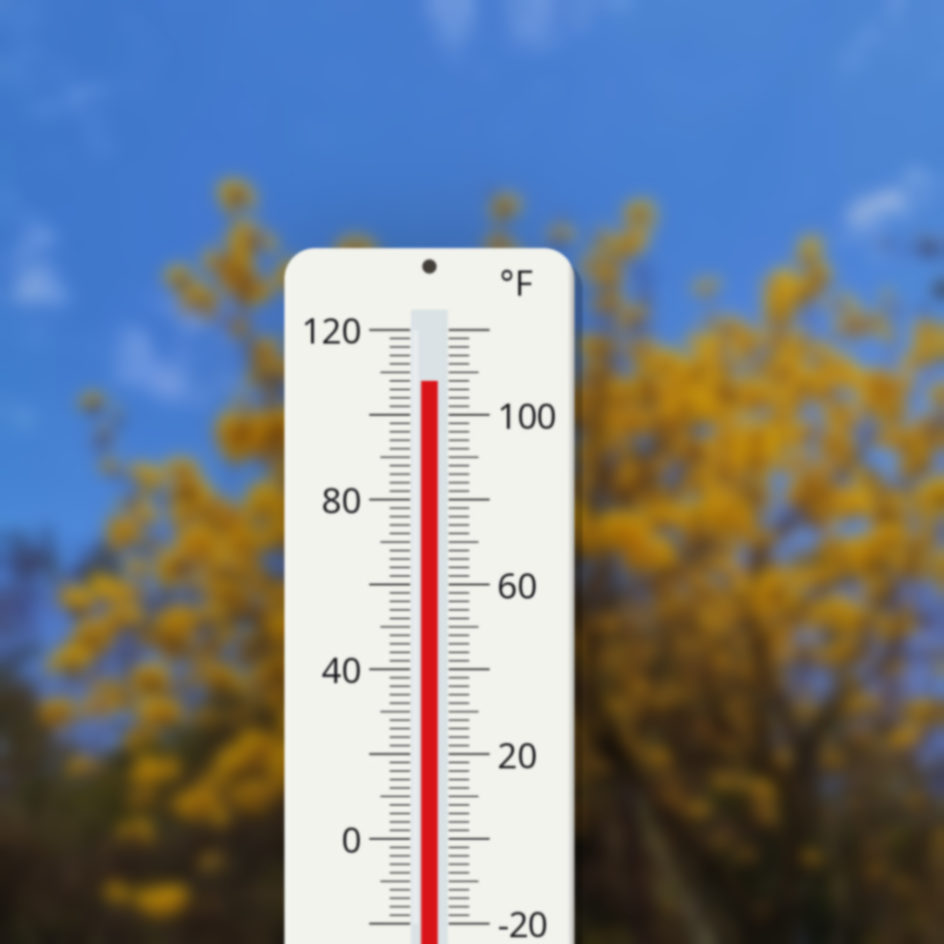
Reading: 108 °F
